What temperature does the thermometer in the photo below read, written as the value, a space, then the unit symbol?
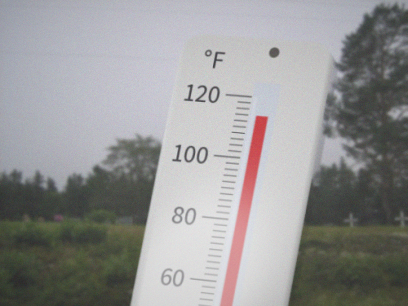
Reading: 114 °F
